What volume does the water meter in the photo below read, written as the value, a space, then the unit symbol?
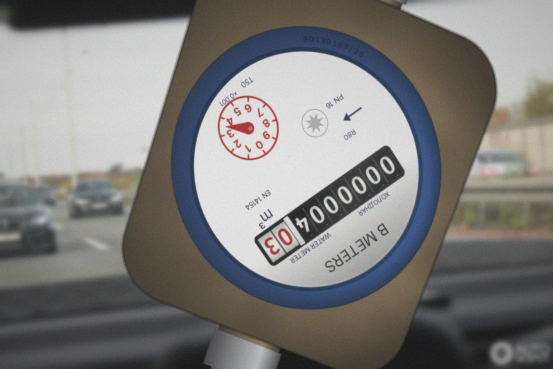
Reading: 4.033 m³
